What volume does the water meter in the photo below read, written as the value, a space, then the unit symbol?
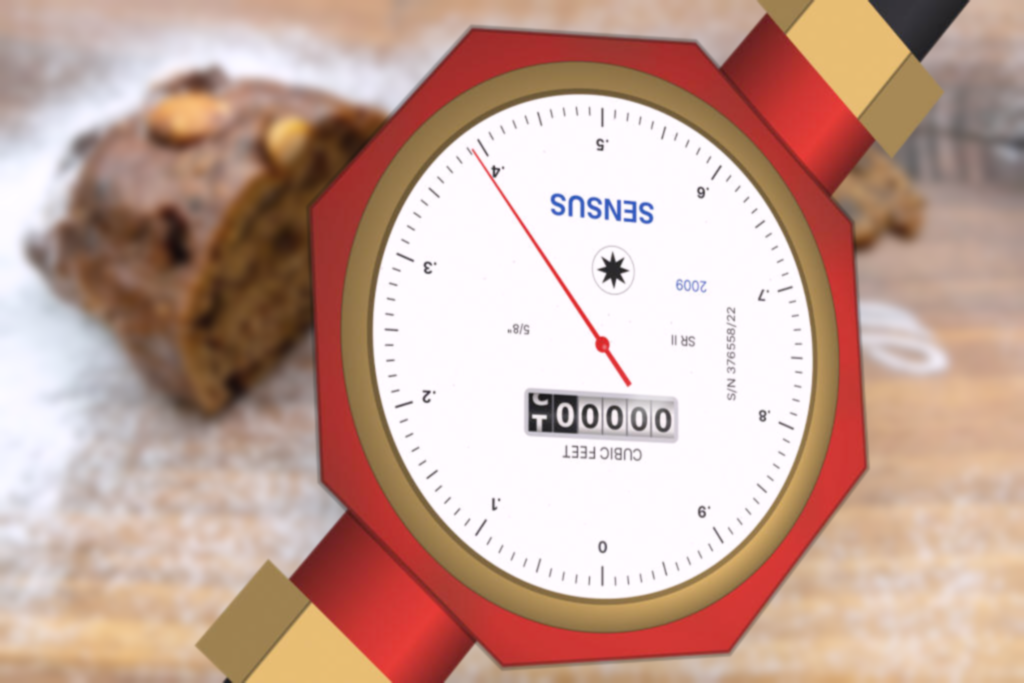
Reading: 1.39 ft³
